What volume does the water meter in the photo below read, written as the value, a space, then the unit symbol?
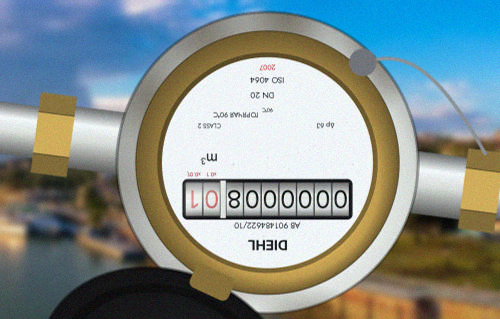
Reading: 8.01 m³
